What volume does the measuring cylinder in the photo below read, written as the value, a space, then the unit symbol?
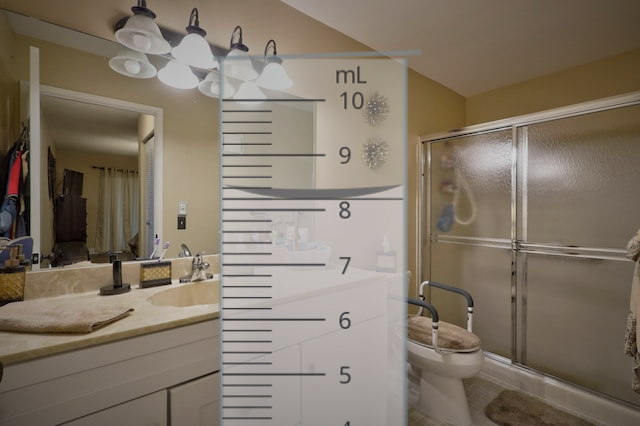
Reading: 8.2 mL
